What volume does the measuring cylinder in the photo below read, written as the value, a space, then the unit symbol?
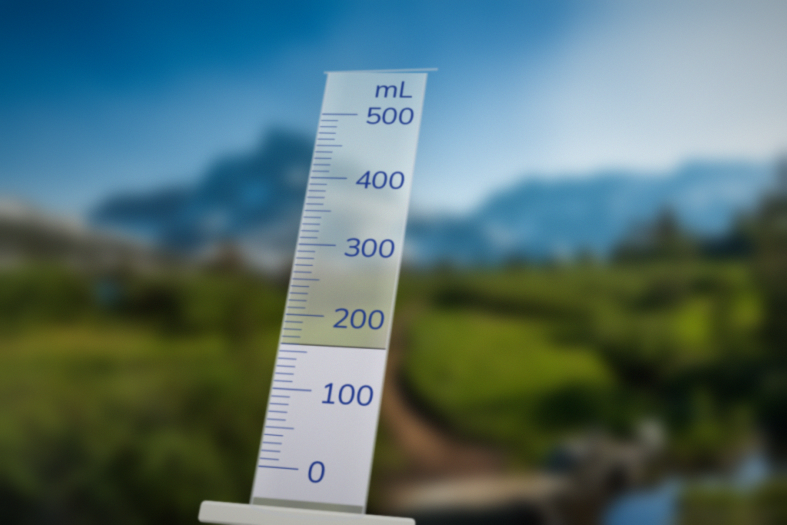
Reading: 160 mL
